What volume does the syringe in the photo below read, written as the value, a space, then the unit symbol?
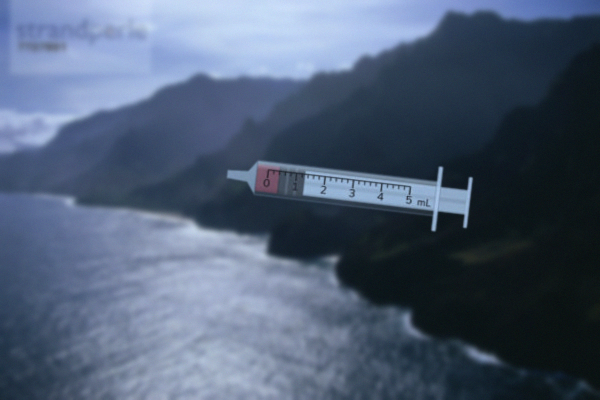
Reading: 0.4 mL
